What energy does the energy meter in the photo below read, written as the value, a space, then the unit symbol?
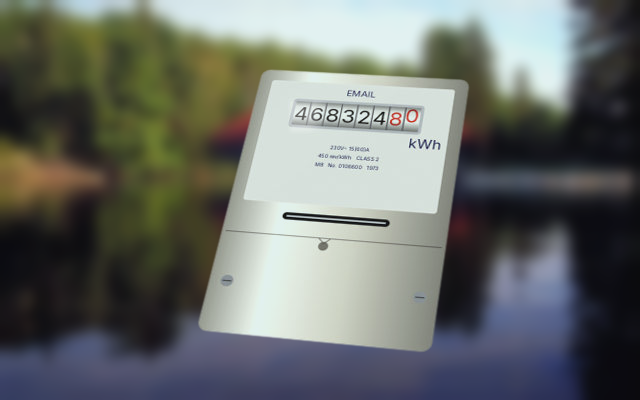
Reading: 468324.80 kWh
